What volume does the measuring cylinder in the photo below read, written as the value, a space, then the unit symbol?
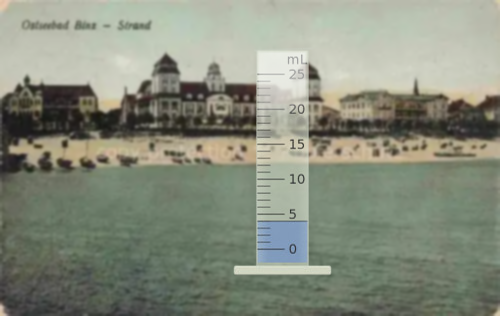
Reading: 4 mL
